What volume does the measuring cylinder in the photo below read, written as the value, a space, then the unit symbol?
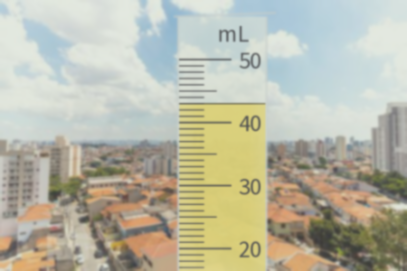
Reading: 43 mL
